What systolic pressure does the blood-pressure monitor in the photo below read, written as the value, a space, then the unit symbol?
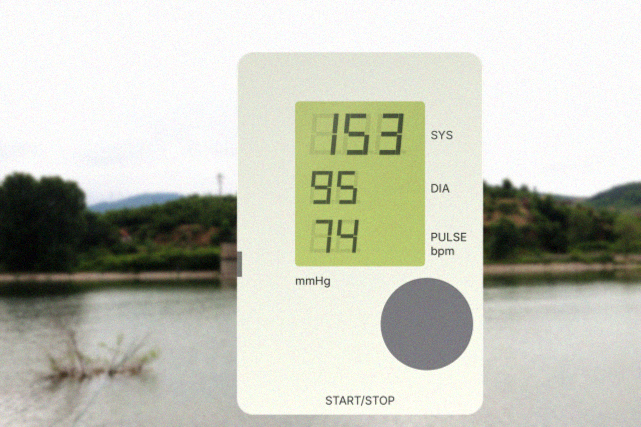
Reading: 153 mmHg
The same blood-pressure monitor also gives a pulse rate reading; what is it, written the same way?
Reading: 74 bpm
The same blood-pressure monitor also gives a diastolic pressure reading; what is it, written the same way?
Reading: 95 mmHg
